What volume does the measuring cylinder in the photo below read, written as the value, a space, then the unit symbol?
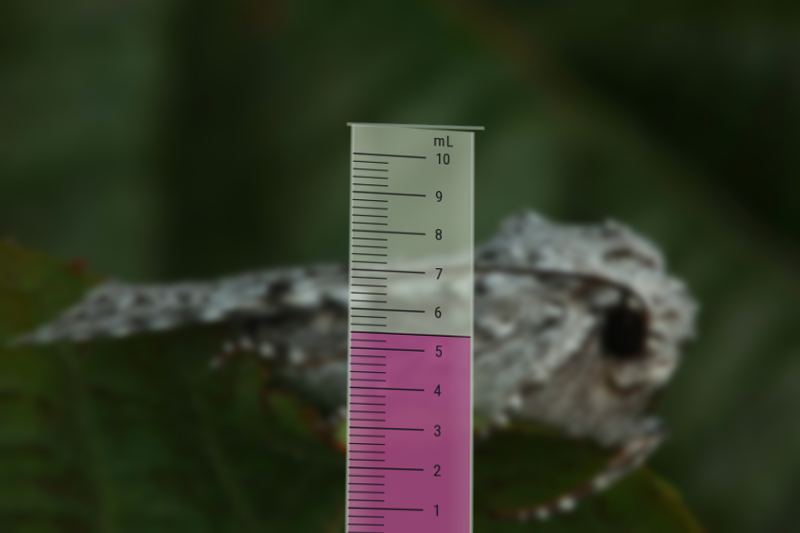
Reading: 5.4 mL
